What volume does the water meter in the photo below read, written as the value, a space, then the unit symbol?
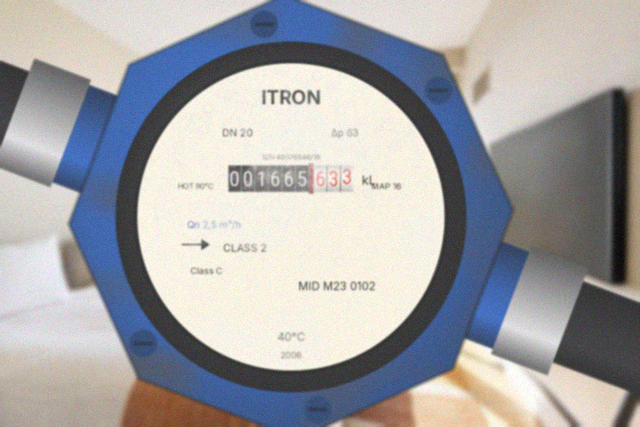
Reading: 1665.633 kL
